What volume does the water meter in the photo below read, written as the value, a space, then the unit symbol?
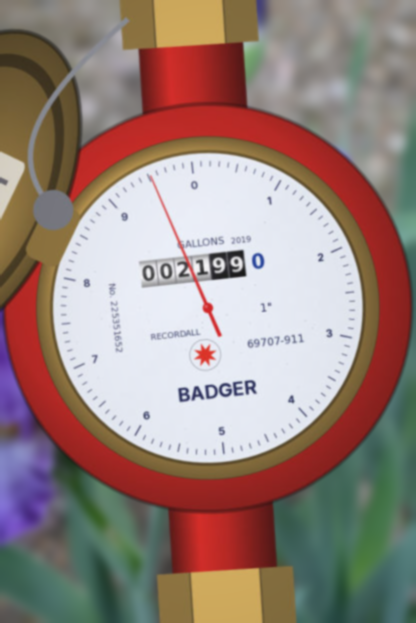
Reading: 21989.5 gal
